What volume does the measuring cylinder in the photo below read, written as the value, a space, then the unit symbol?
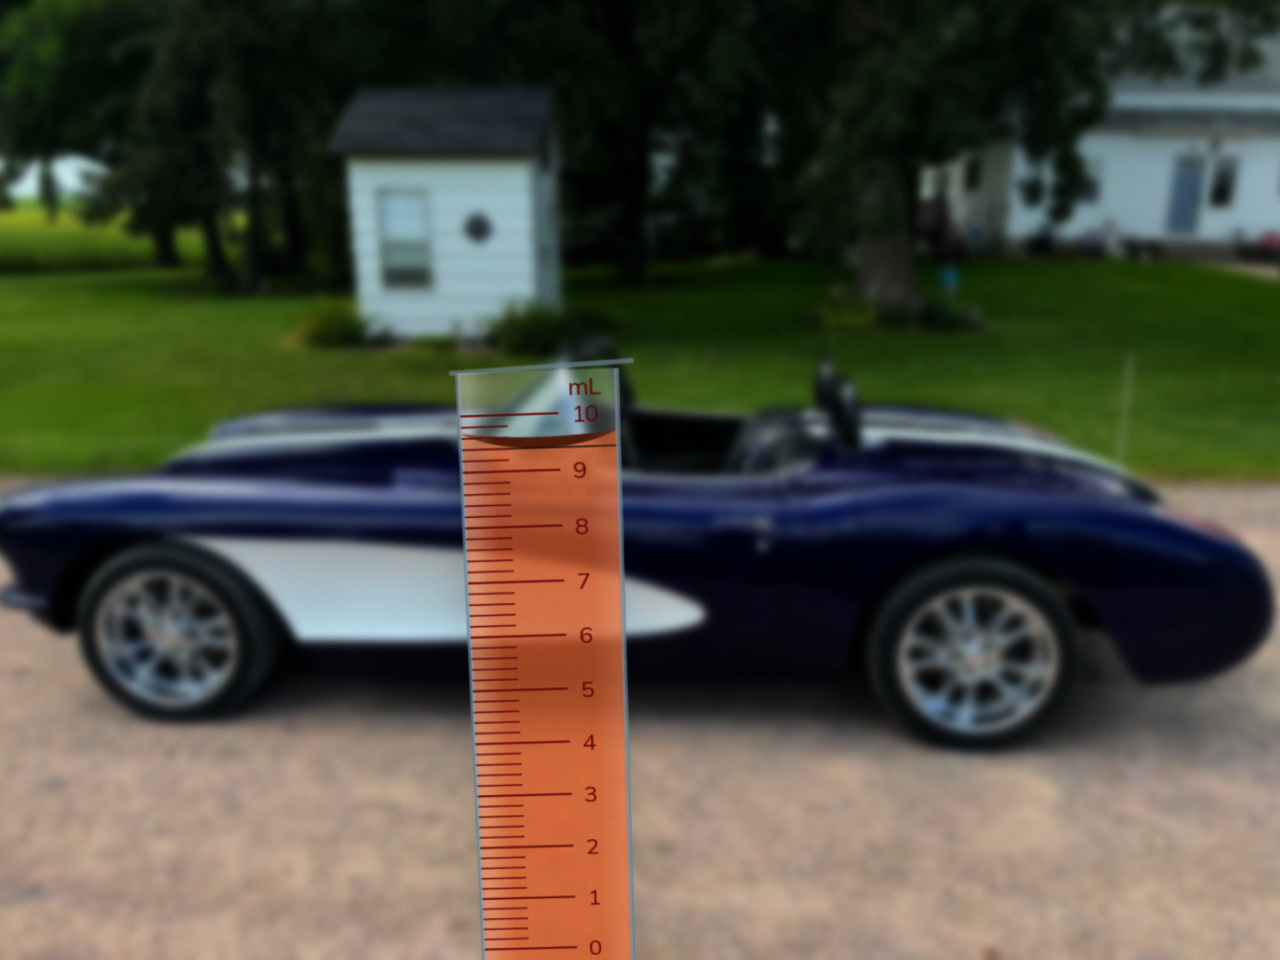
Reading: 9.4 mL
